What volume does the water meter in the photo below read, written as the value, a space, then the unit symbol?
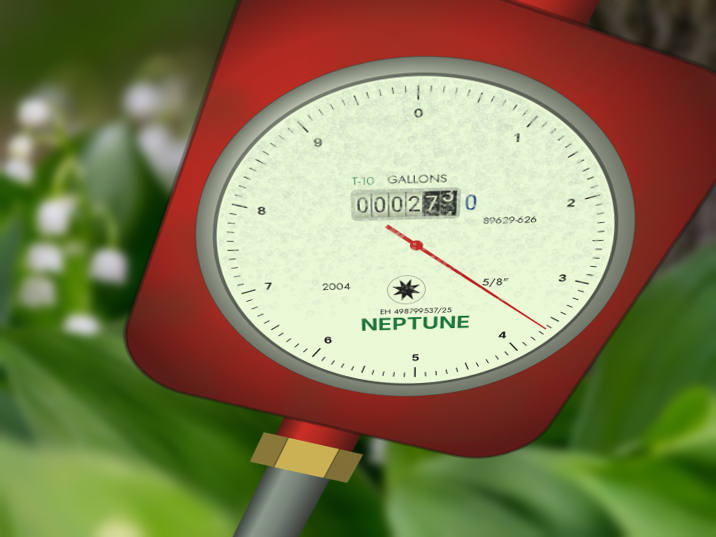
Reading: 2733.6 gal
